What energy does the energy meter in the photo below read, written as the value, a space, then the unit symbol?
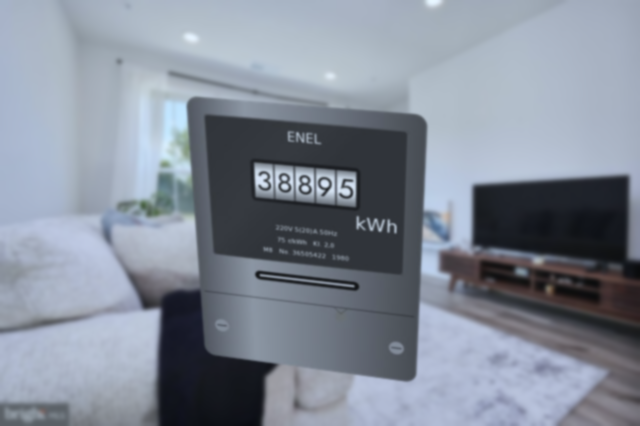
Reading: 38895 kWh
